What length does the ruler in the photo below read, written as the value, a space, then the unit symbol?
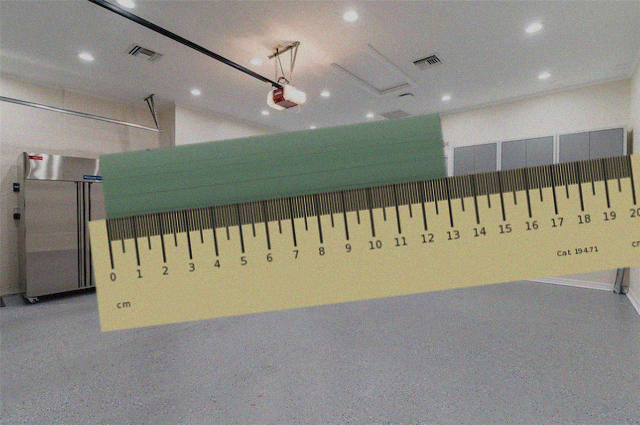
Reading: 13 cm
